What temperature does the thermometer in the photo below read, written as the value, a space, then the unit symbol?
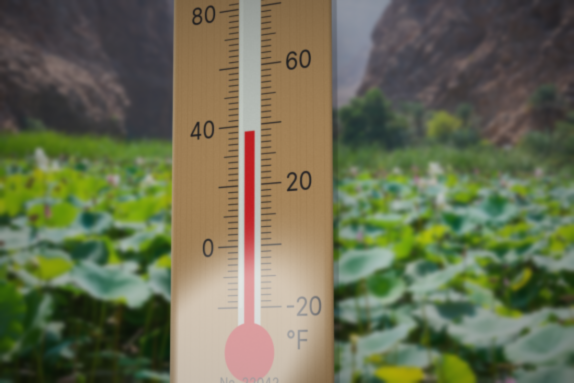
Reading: 38 °F
